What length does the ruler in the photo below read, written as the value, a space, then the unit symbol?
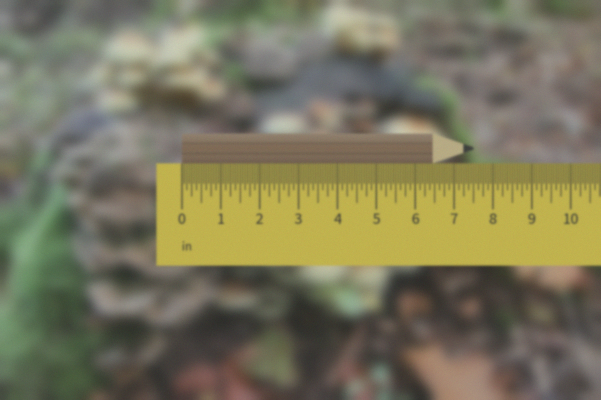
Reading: 7.5 in
